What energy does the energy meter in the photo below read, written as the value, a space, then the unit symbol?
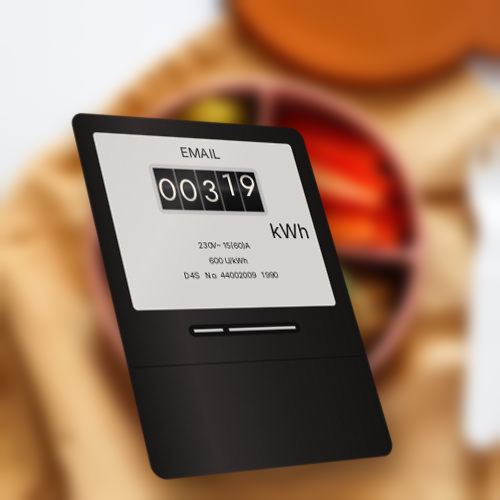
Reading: 319 kWh
